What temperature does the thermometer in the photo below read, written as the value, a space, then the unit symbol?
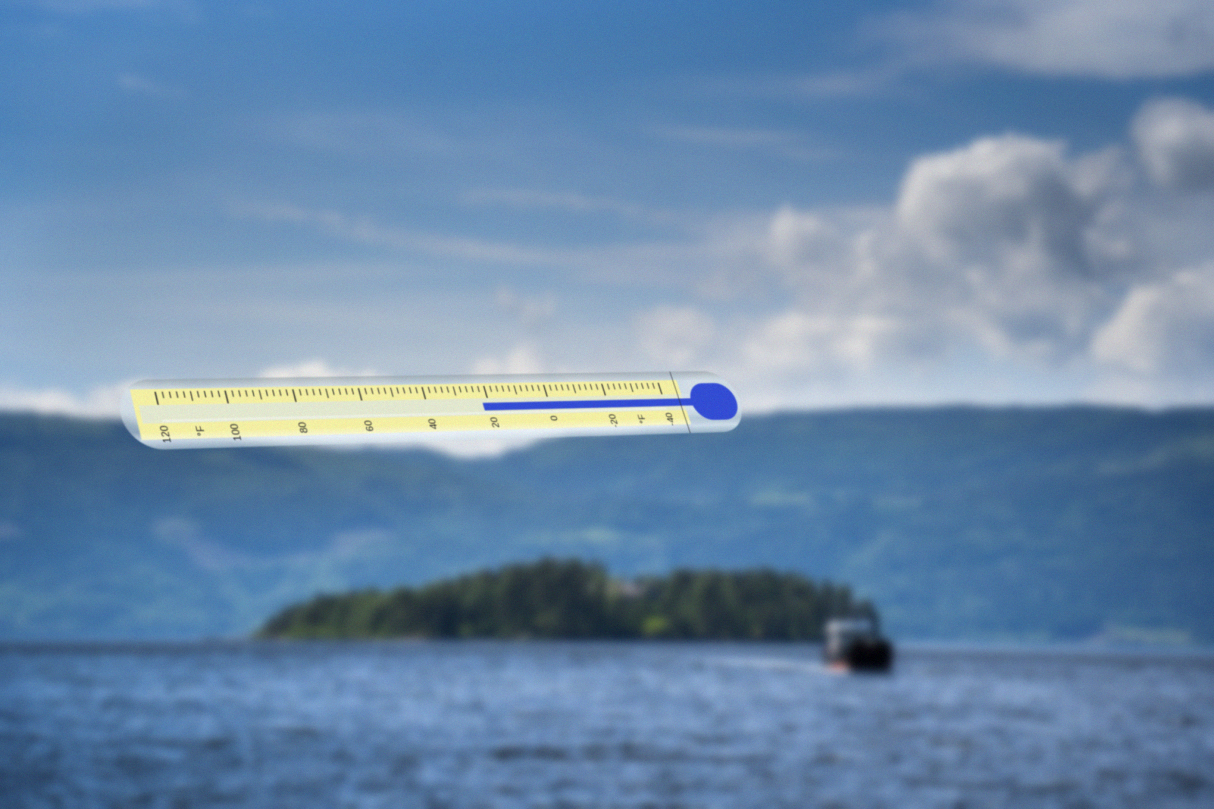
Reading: 22 °F
